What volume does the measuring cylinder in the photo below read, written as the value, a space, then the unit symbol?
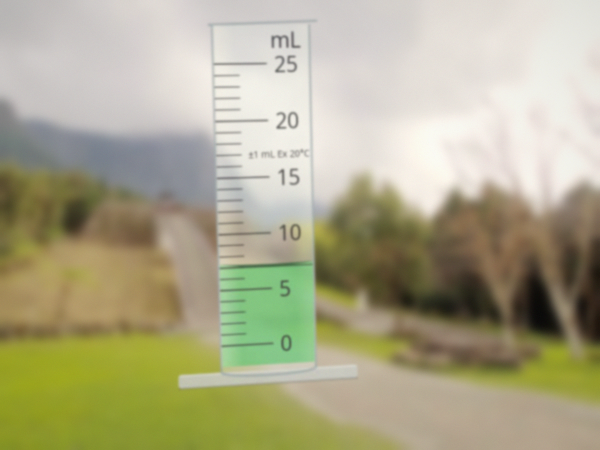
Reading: 7 mL
